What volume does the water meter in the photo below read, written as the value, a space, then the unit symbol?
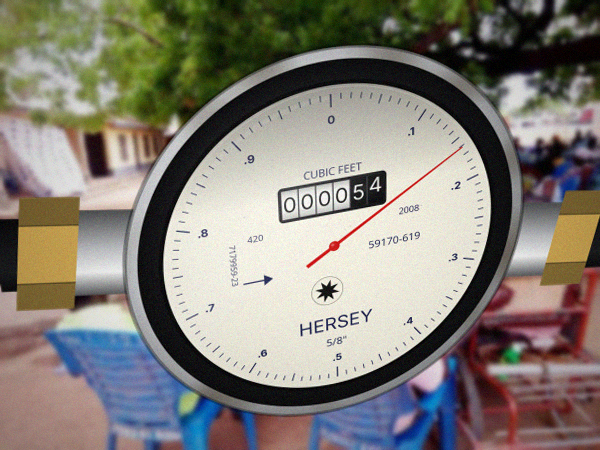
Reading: 54.16 ft³
